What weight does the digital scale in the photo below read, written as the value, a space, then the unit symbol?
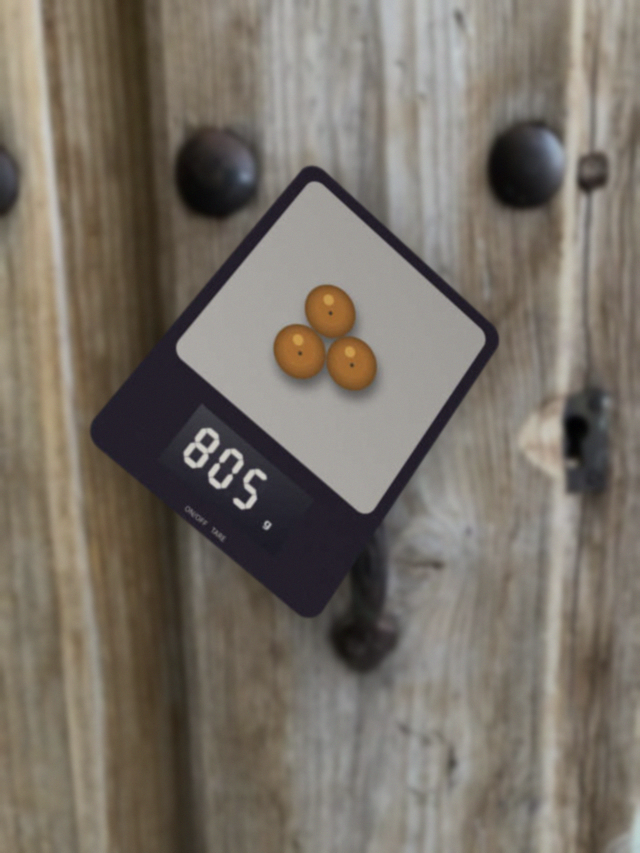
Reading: 805 g
